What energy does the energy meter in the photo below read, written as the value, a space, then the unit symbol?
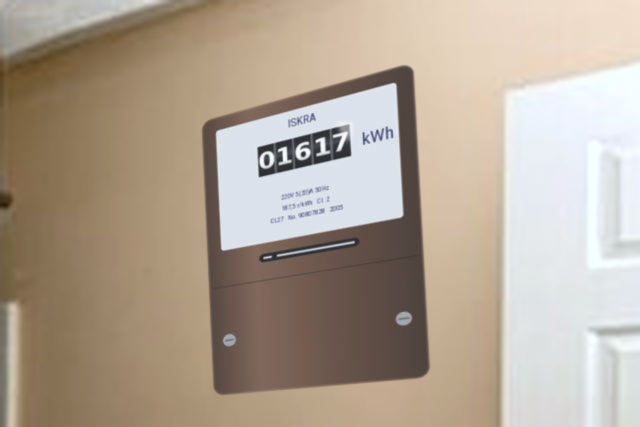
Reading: 1617 kWh
